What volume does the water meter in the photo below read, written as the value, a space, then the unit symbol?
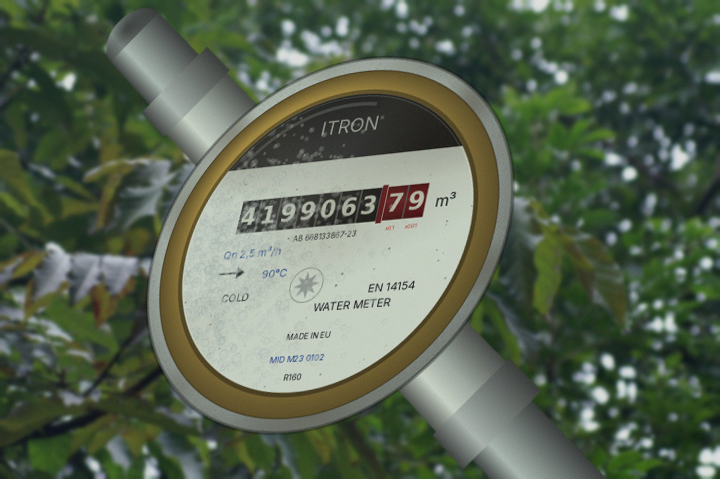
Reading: 4199063.79 m³
